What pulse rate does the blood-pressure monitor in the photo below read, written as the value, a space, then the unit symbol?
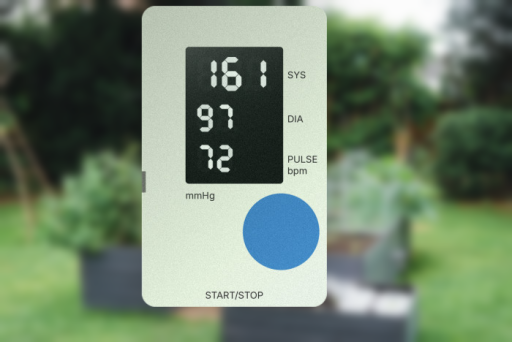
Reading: 72 bpm
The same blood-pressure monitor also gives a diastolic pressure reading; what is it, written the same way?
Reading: 97 mmHg
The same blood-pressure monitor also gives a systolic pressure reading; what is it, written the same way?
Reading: 161 mmHg
